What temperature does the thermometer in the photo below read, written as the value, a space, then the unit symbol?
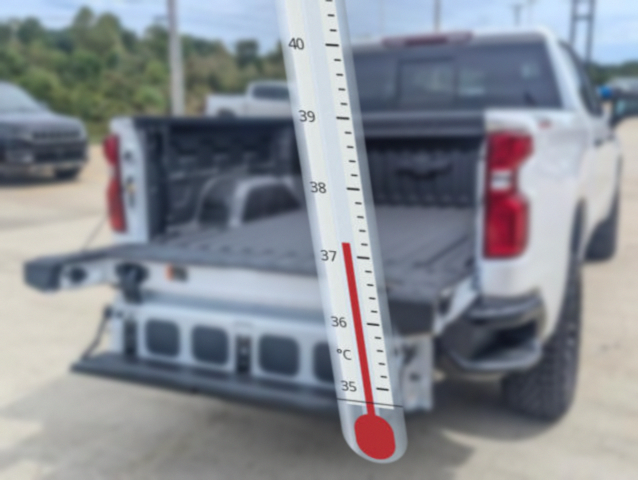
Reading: 37.2 °C
